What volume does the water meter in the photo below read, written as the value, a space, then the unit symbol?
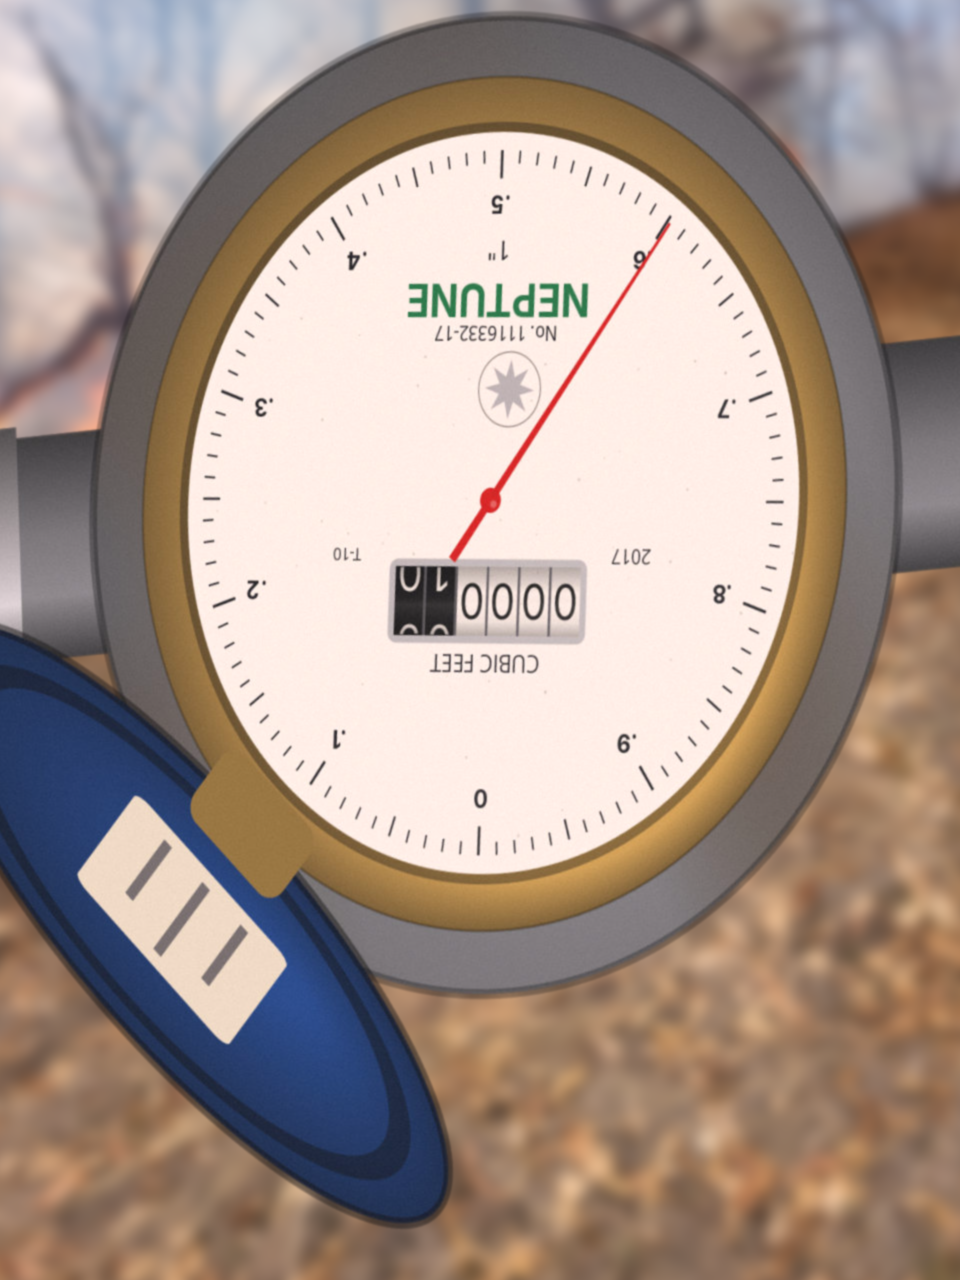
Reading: 9.60 ft³
